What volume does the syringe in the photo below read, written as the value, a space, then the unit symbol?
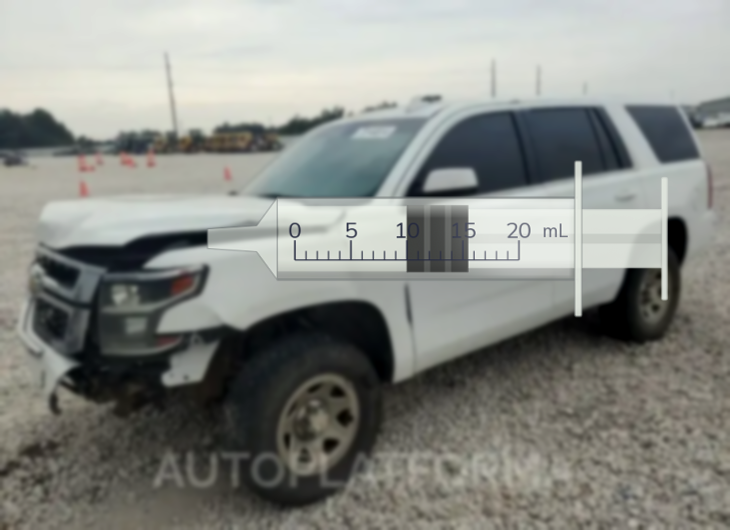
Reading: 10 mL
